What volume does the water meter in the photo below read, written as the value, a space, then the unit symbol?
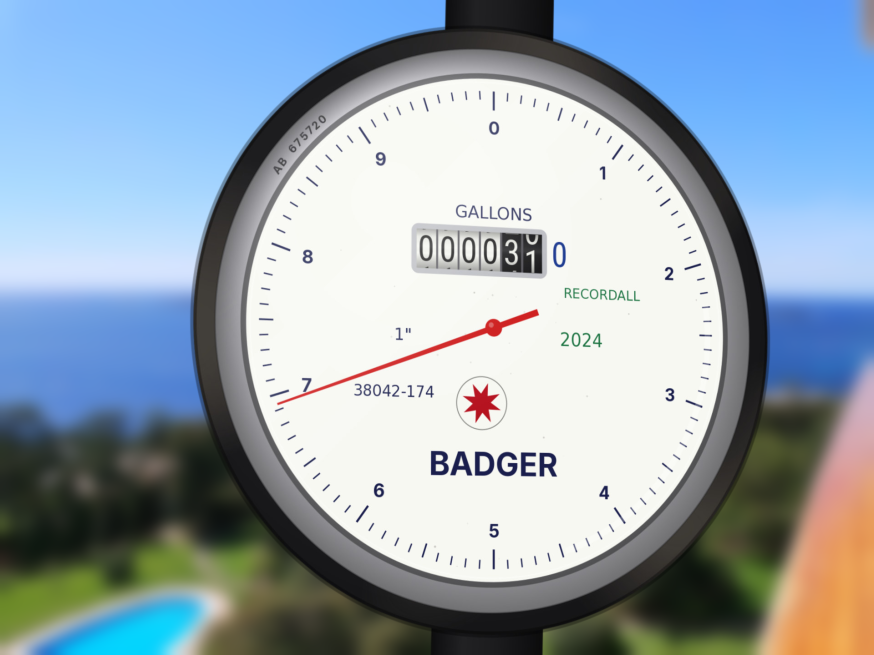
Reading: 306.9 gal
